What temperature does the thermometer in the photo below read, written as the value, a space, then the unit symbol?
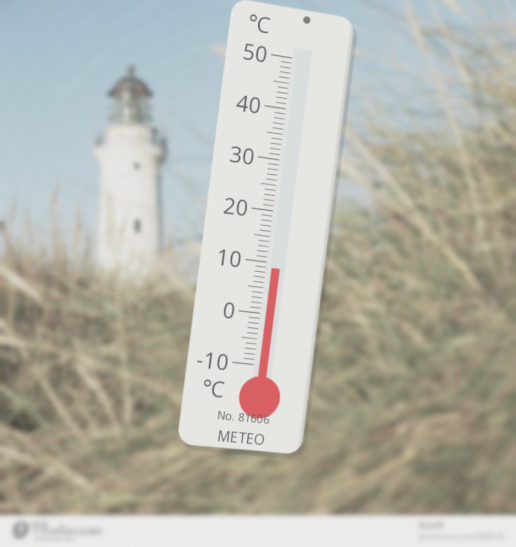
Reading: 9 °C
